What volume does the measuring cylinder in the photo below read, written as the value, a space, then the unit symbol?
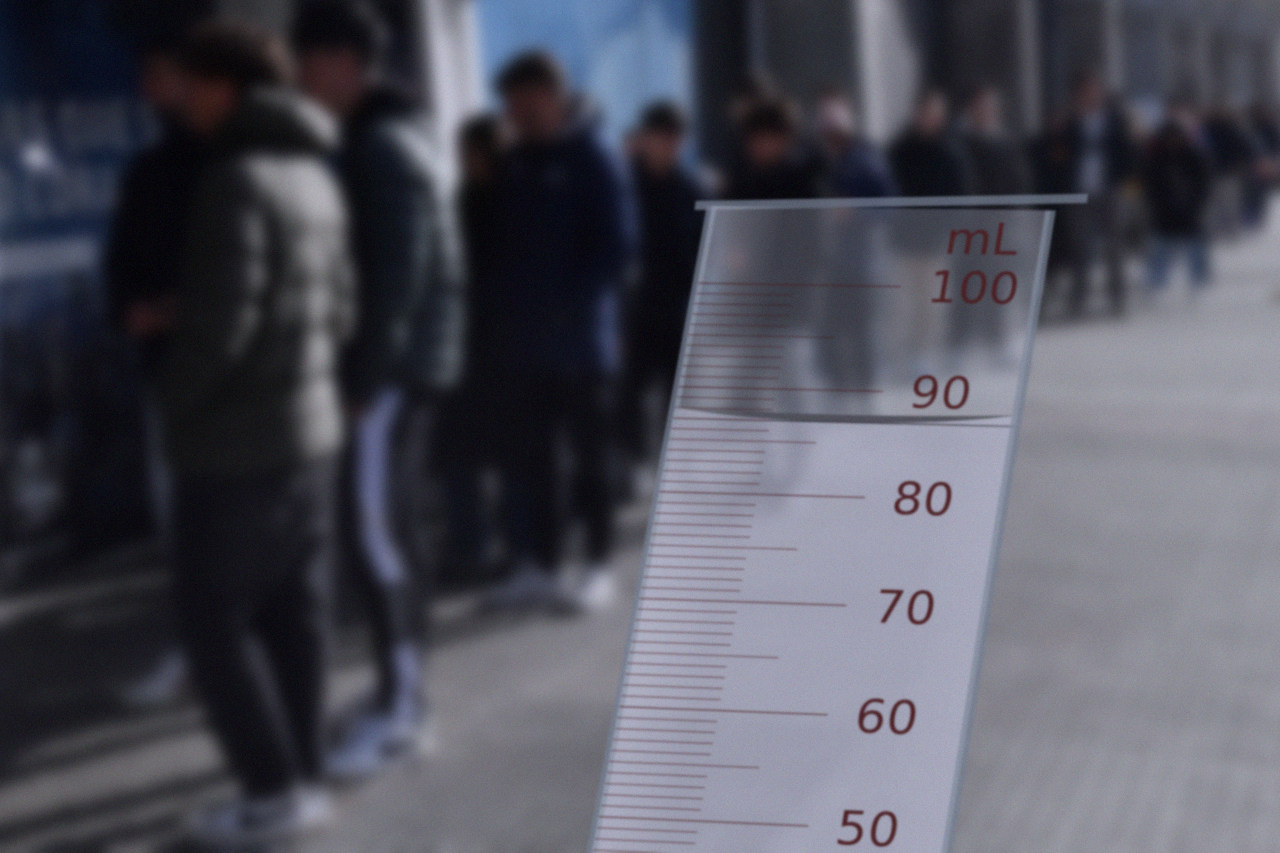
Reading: 87 mL
